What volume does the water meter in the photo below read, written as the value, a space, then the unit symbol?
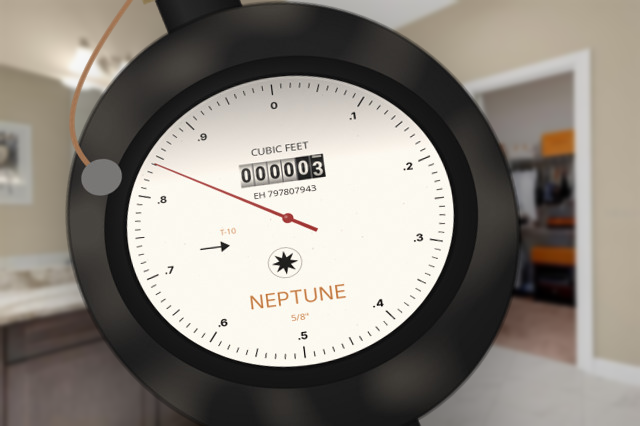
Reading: 2.84 ft³
